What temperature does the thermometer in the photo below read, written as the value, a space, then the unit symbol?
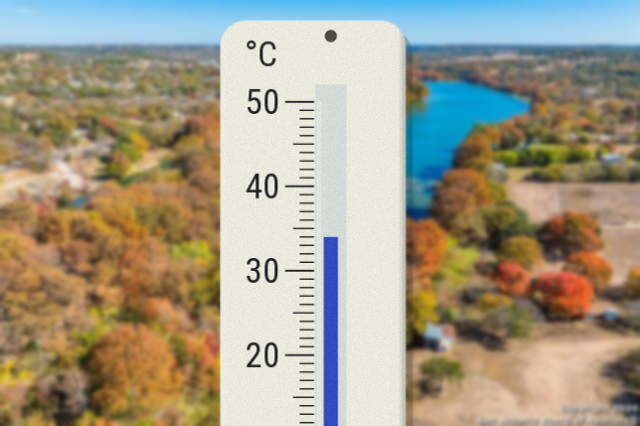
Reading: 34 °C
